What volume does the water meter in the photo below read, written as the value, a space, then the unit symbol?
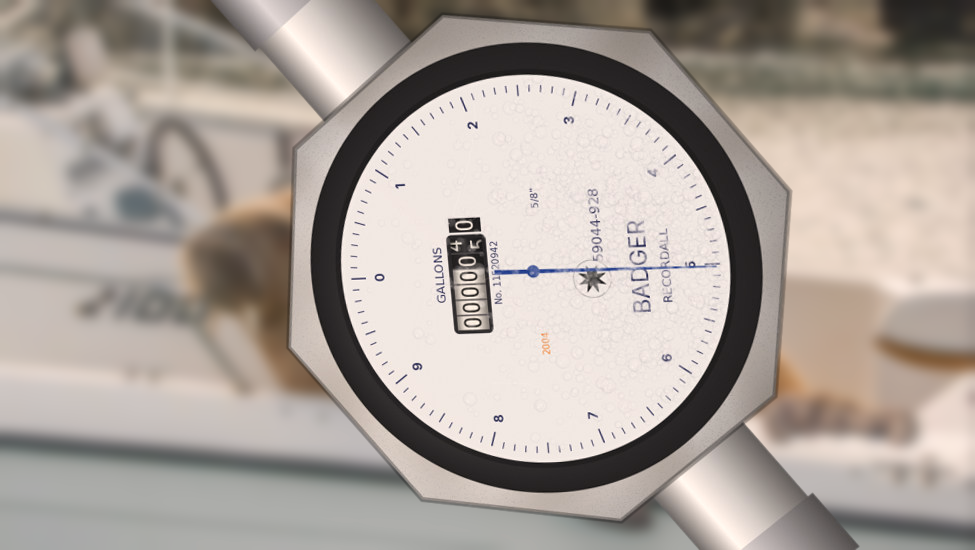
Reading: 45.0 gal
